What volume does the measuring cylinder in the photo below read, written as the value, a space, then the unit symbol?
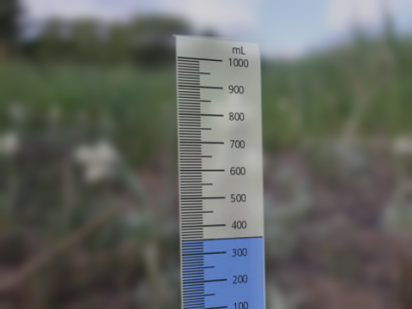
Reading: 350 mL
